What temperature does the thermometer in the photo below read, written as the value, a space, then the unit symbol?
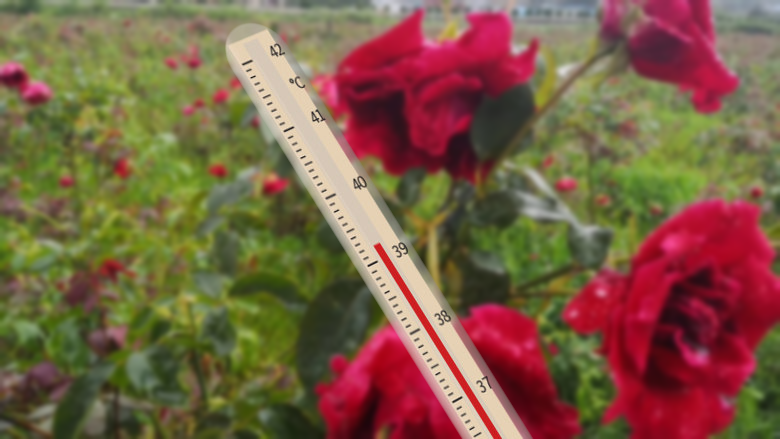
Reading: 39.2 °C
